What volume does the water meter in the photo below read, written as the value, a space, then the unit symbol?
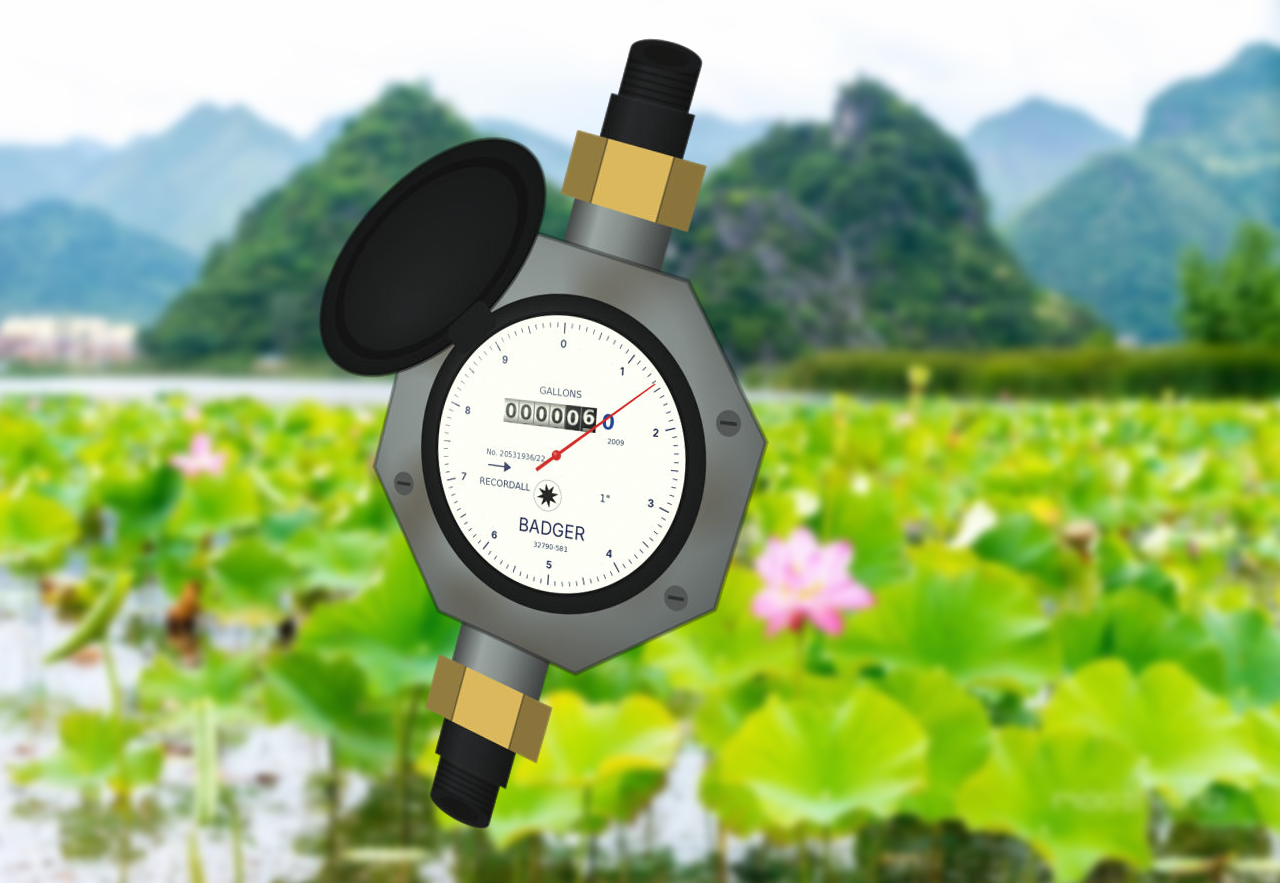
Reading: 61.4 gal
